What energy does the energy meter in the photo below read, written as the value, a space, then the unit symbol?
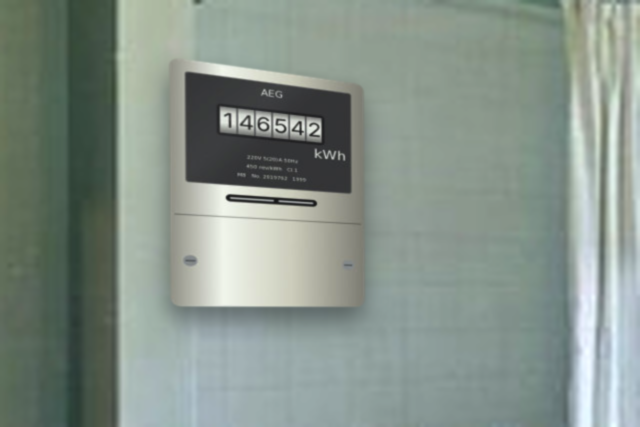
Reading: 146542 kWh
